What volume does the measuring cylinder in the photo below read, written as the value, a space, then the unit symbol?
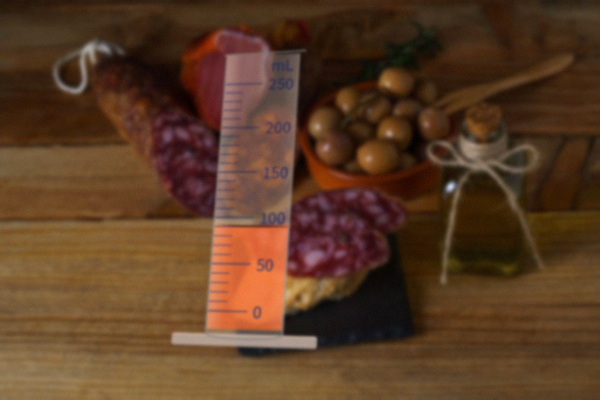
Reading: 90 mL
